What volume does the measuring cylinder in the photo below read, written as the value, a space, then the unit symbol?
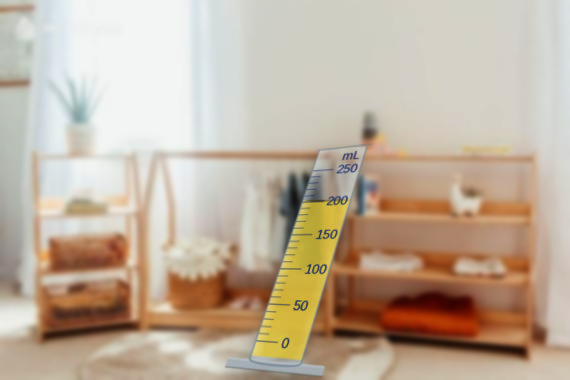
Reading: 200 mL
